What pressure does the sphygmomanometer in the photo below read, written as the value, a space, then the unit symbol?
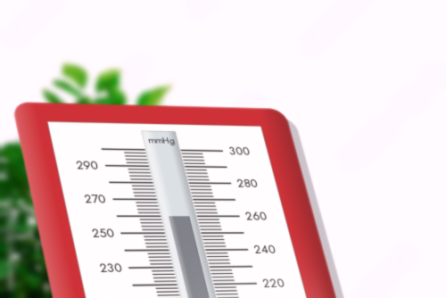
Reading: 260 mmHg
